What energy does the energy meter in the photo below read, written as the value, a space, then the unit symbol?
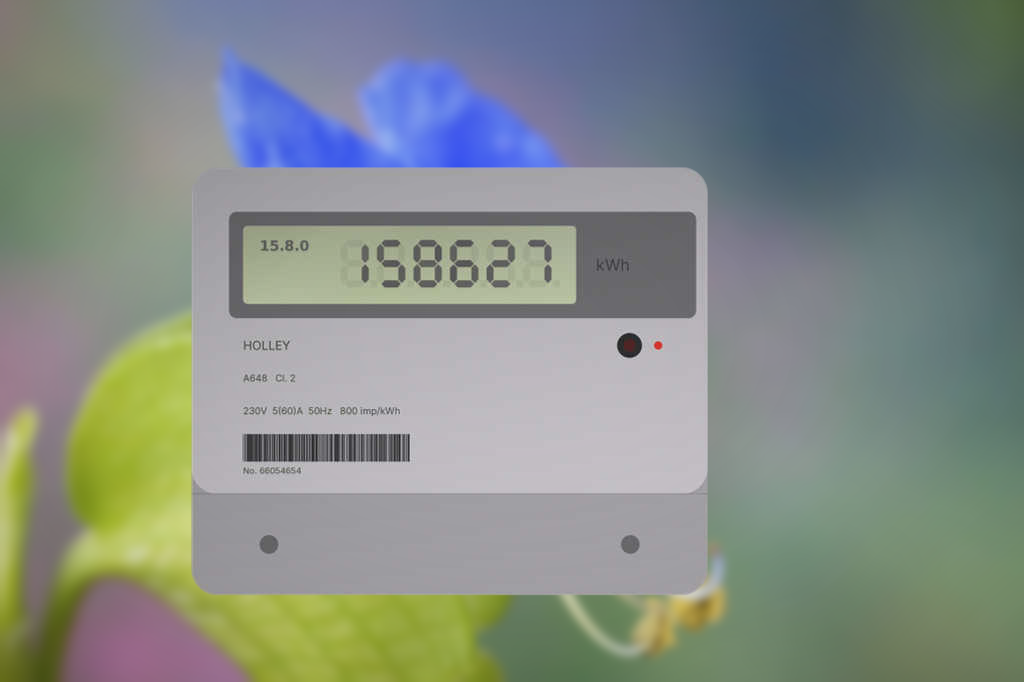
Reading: 158627 kWh
